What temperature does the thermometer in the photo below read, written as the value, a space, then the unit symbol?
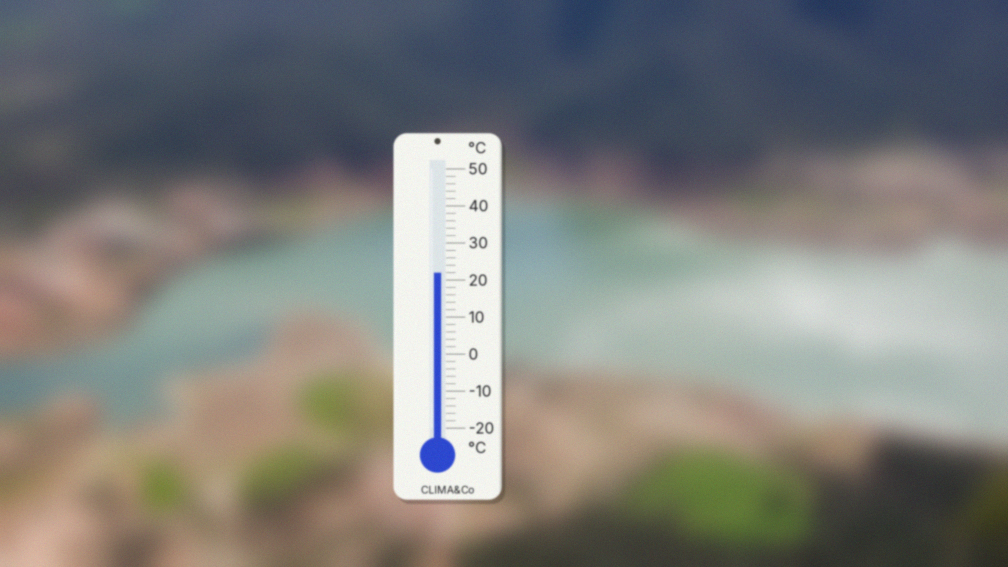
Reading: 22 °C
